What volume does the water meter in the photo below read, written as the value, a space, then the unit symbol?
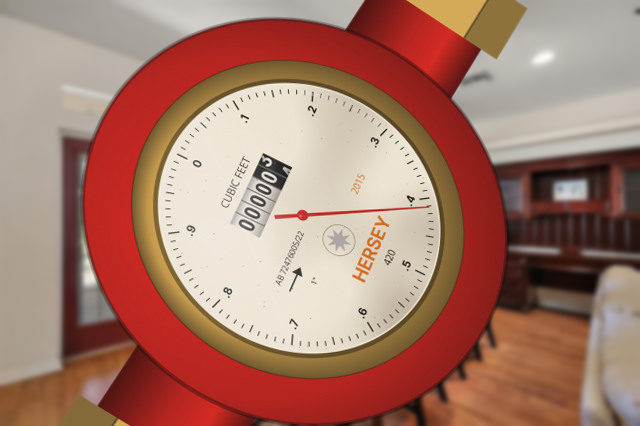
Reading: 3.41 ft³
